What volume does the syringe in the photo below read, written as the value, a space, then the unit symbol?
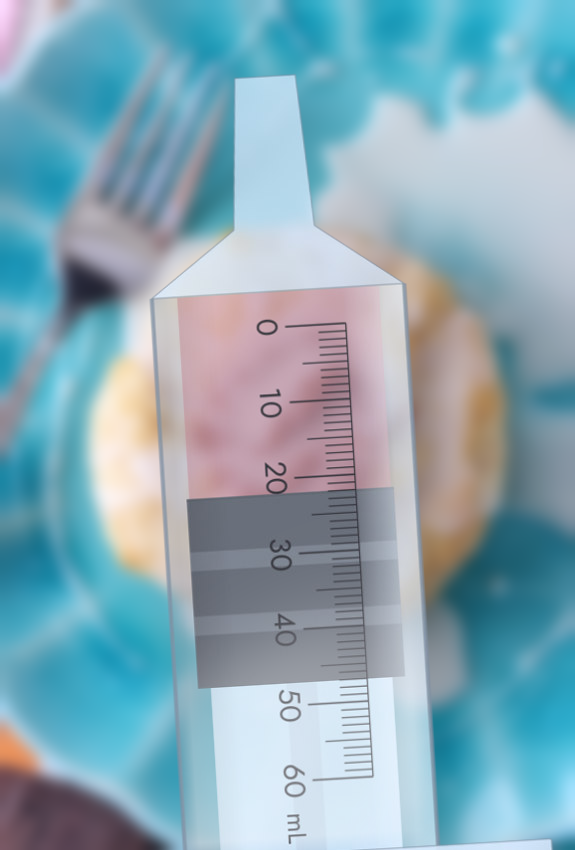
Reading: 22 mL
